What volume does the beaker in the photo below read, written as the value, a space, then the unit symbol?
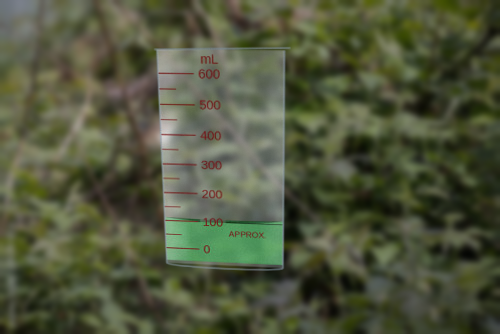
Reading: 100 mL
